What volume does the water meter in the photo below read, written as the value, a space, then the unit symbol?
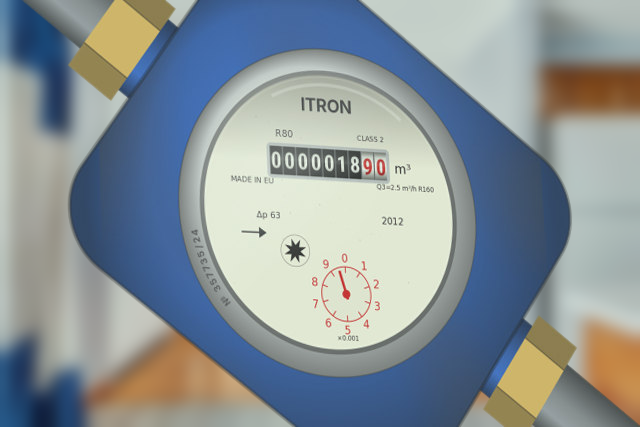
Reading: 18.899 m³
